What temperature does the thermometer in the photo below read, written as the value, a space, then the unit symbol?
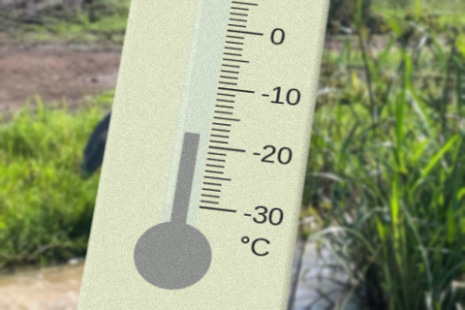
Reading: -18 °C
